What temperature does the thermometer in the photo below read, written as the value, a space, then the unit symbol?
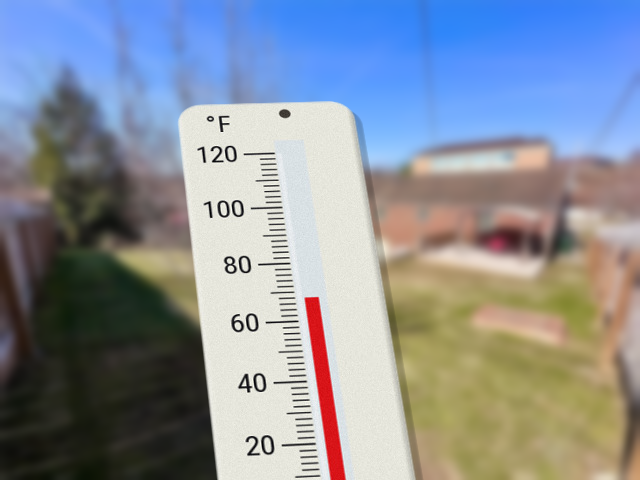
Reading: 68 °F
